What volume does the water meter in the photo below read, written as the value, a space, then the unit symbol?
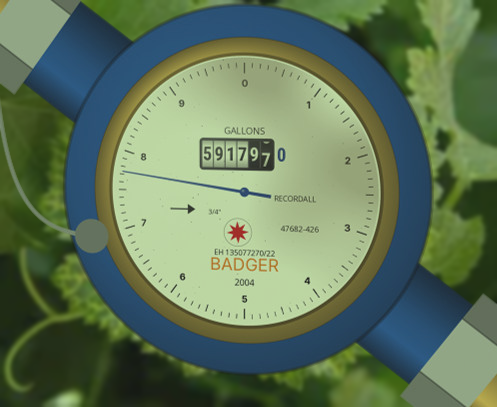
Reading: 5917967.7 gal
